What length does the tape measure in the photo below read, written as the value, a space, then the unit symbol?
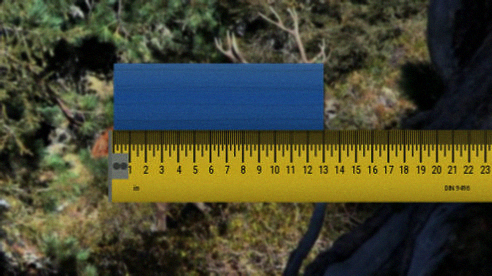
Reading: 13 in
